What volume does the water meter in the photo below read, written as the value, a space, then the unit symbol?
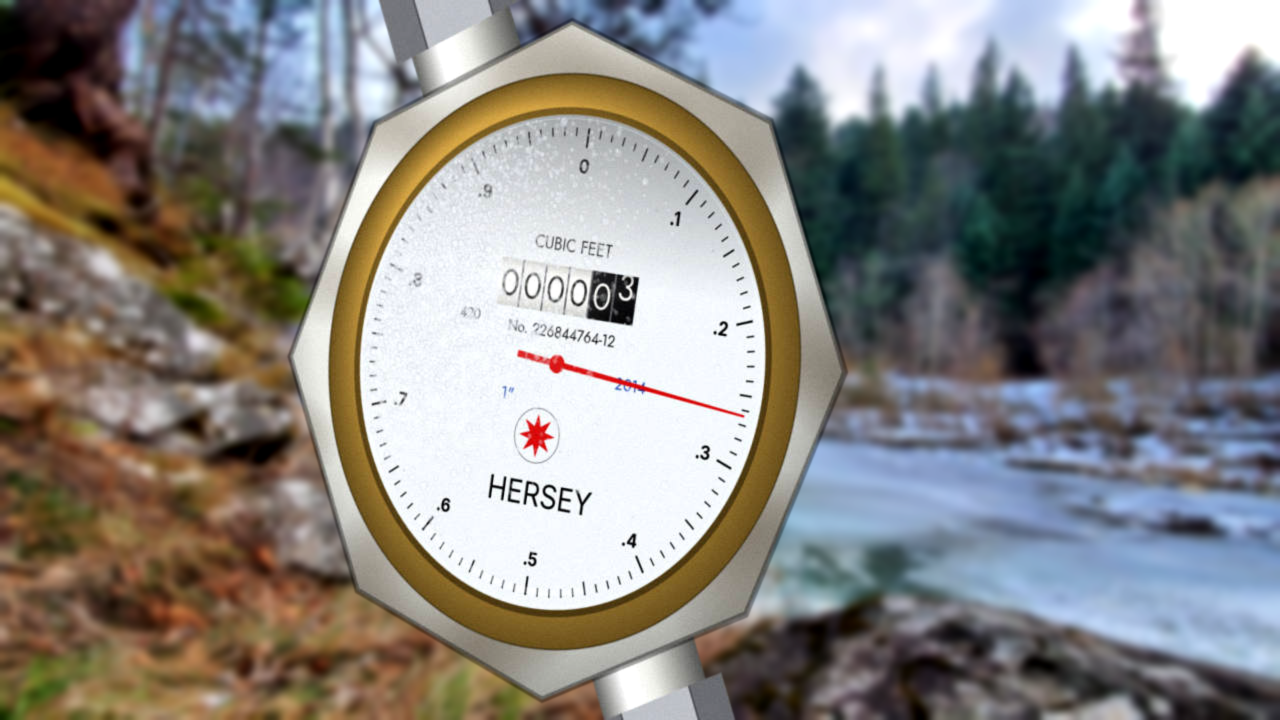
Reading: 3.26 ft³
